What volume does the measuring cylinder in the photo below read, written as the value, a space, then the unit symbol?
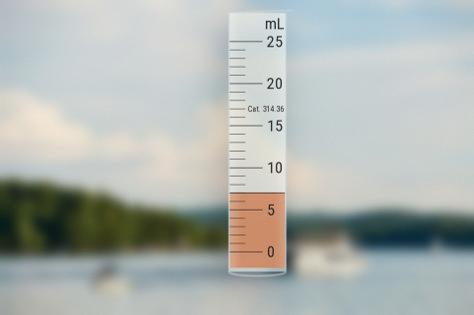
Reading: 7 mL
